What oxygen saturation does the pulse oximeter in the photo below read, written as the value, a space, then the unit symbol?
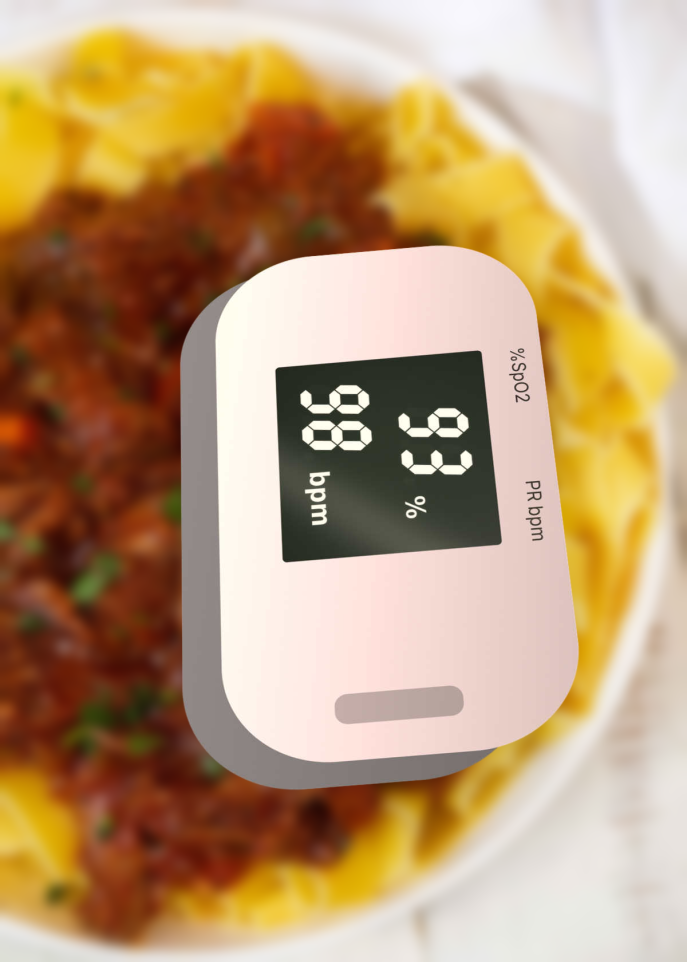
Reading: 93 %
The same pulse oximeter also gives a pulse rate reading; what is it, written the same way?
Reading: 98 bpm
